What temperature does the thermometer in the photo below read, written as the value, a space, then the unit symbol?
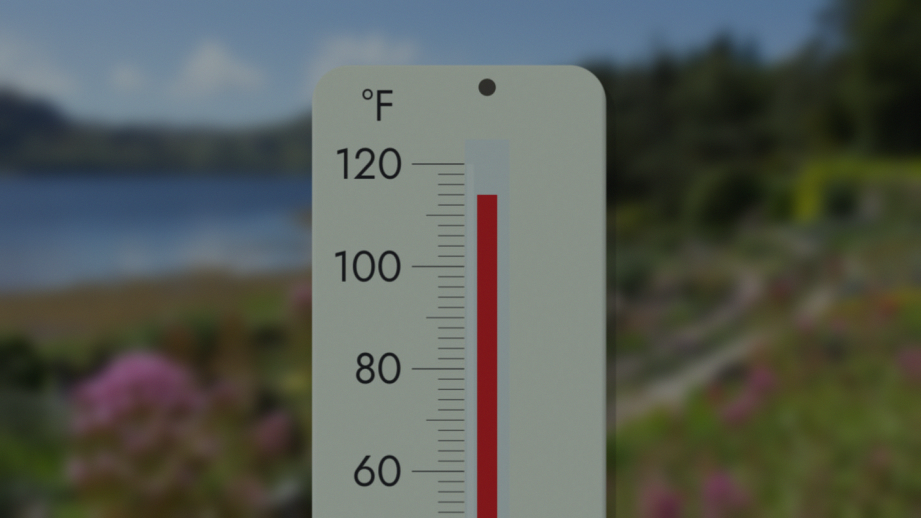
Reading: 114 °F
